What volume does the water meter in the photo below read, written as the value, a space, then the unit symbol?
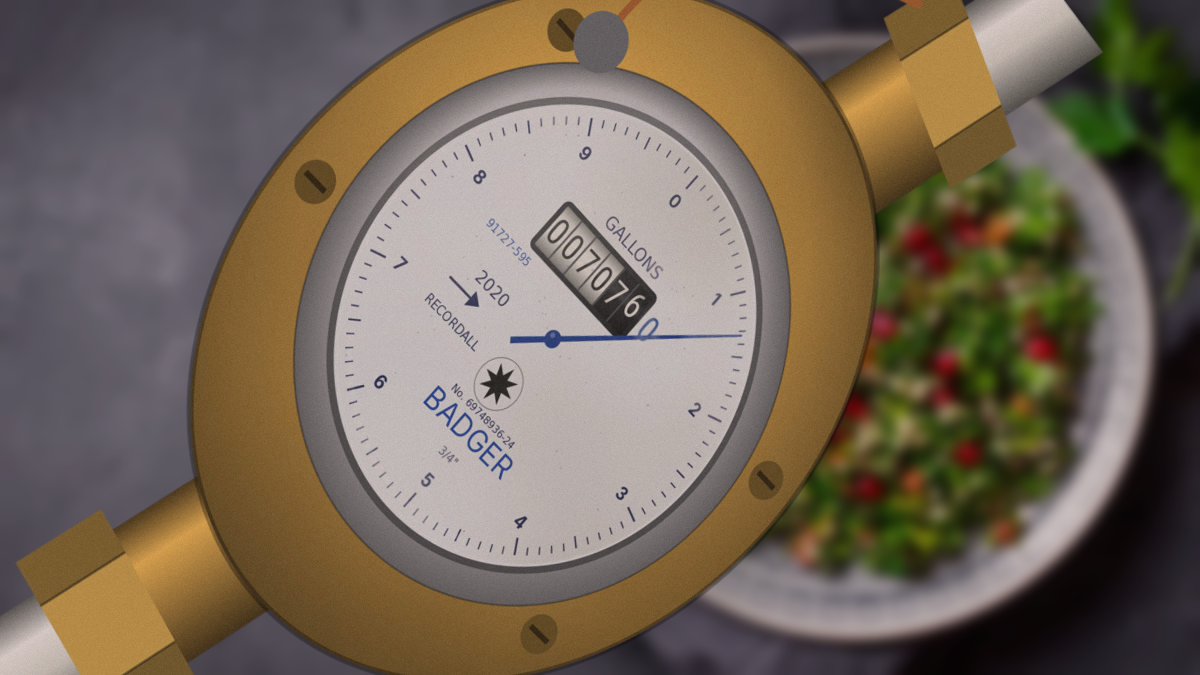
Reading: 70761.3 gal
